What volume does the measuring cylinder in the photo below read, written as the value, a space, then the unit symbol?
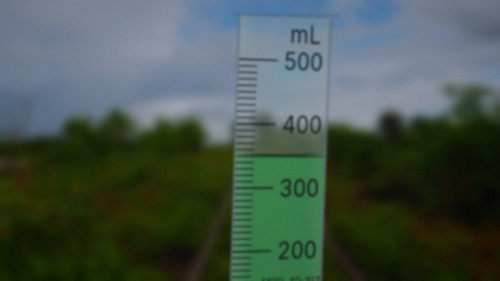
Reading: 350 mL
